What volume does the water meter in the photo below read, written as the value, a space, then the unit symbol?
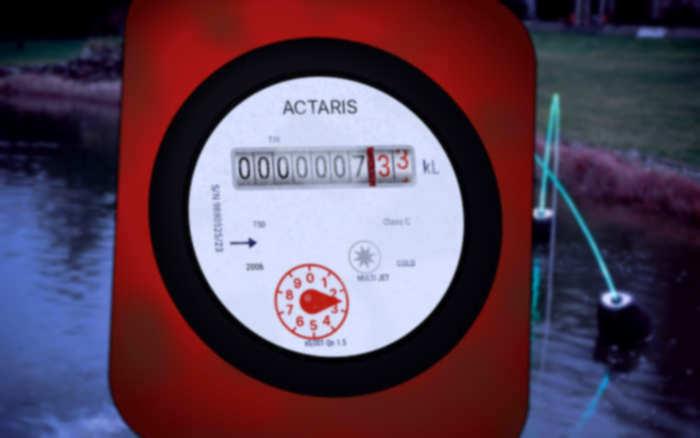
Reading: 7.332 kL
